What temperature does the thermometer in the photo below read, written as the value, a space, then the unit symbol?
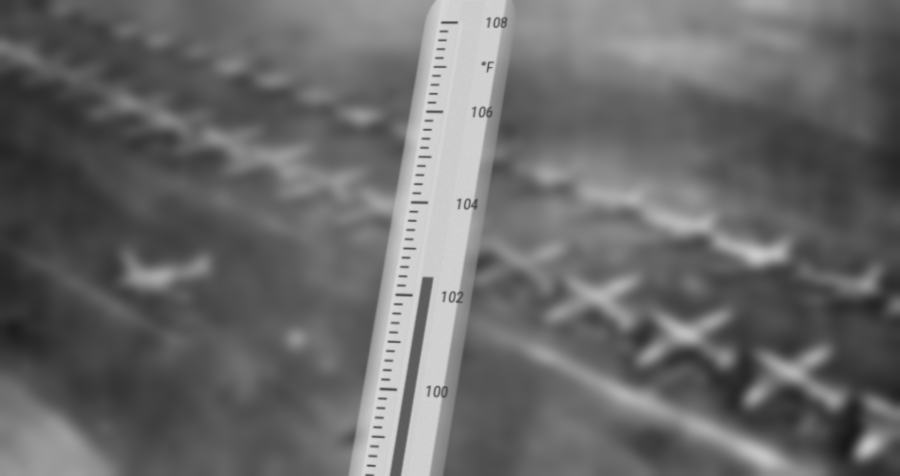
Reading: 102.4 °F
